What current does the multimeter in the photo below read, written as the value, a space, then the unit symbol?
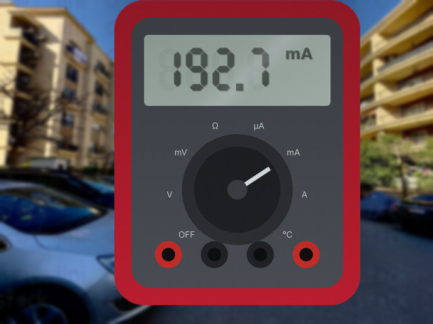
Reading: 192.7 mA
